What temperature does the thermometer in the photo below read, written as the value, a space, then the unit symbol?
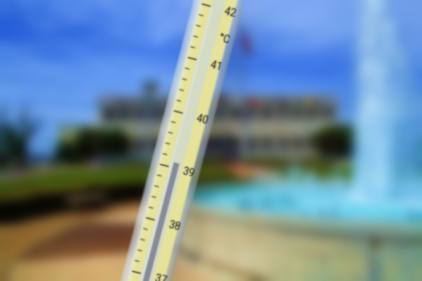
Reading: 39.1 °C
